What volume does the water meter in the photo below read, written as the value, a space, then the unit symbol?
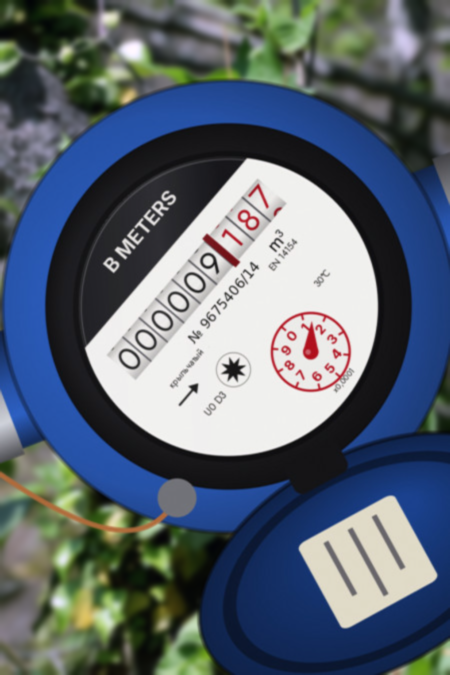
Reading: 9.1871 m³
